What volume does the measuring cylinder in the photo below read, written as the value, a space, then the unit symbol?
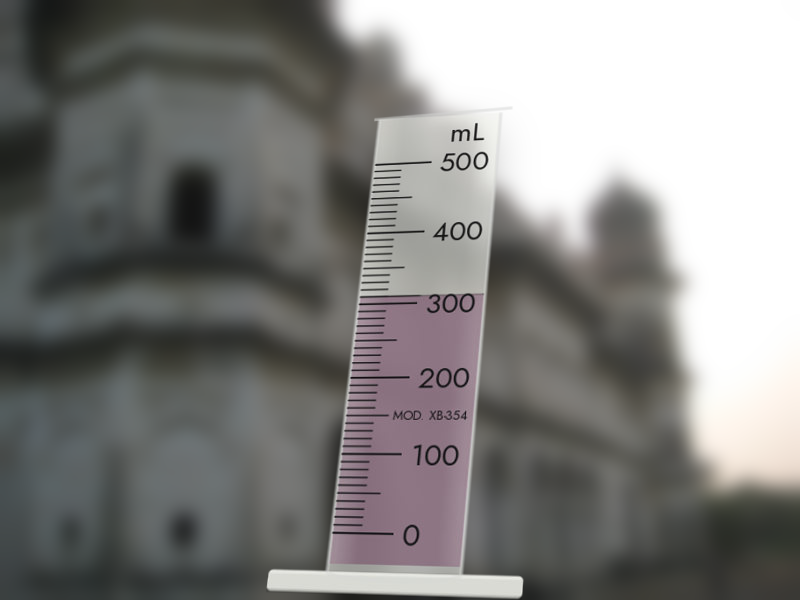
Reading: 310 mL
